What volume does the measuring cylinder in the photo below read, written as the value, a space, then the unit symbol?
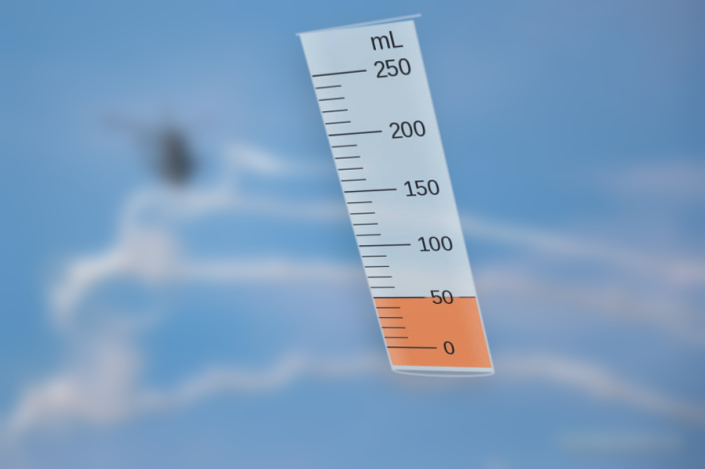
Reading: 50 mL
